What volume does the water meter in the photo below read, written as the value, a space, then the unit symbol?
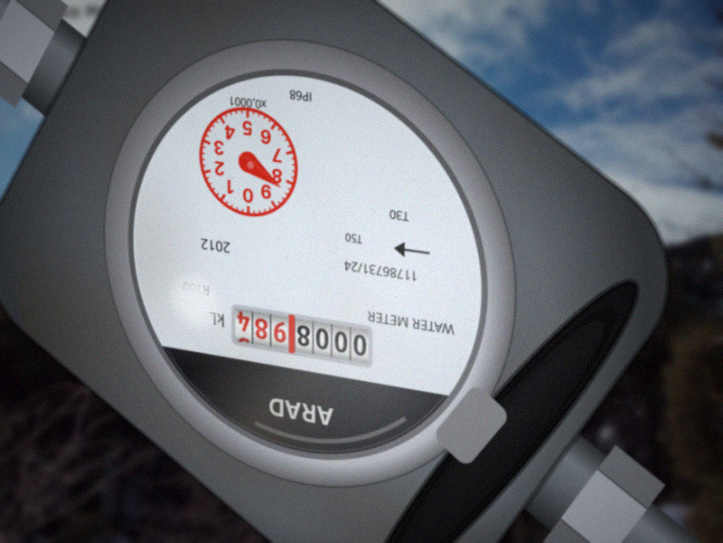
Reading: 8.9838 kL
